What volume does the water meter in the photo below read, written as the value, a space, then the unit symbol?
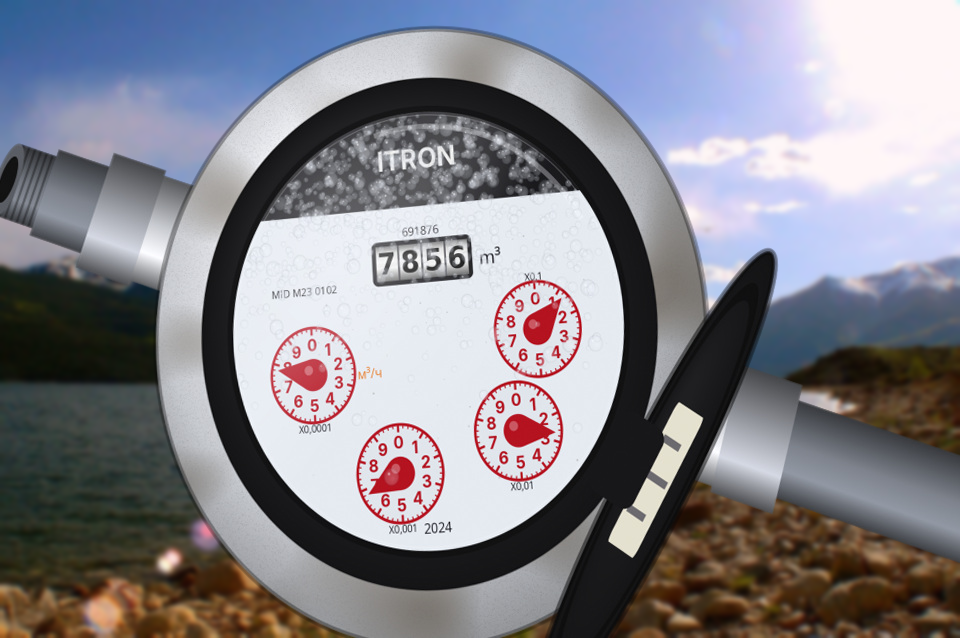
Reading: 7856.1267 m³
